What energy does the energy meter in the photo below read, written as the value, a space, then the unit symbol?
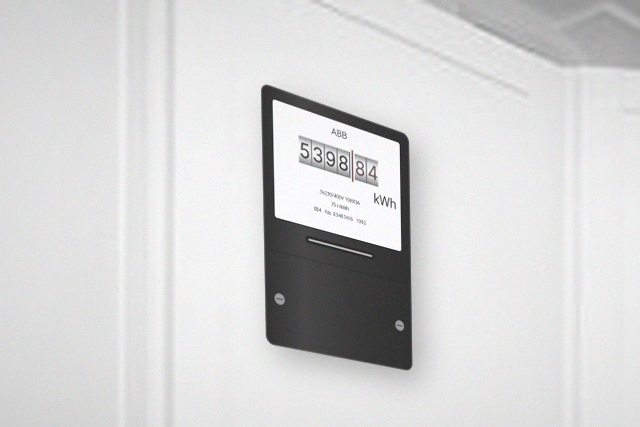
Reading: 5398.84 kWh
